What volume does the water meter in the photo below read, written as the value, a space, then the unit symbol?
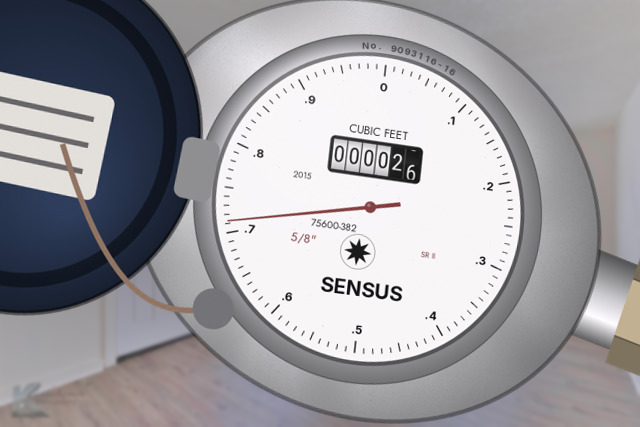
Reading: 25.71 ft³
